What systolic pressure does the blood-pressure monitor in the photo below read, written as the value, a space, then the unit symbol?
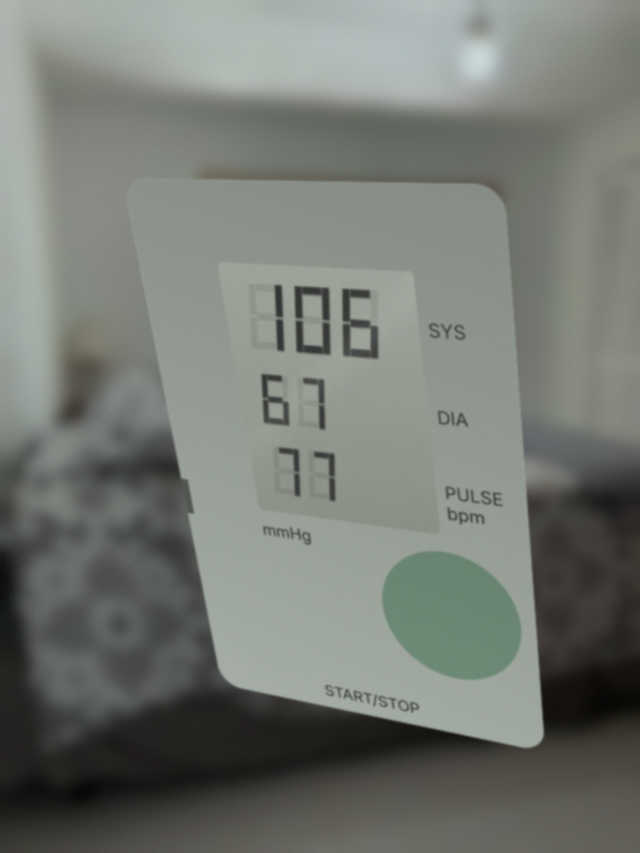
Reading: 106 mmHg
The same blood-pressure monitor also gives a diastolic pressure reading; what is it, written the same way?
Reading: 67 mmHg
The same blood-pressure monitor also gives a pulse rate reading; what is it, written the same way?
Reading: 77 bpm
